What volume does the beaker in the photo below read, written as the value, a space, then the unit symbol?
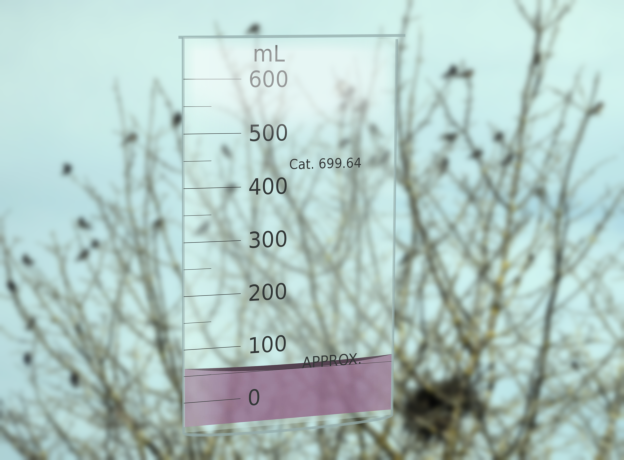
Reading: 50 mL
